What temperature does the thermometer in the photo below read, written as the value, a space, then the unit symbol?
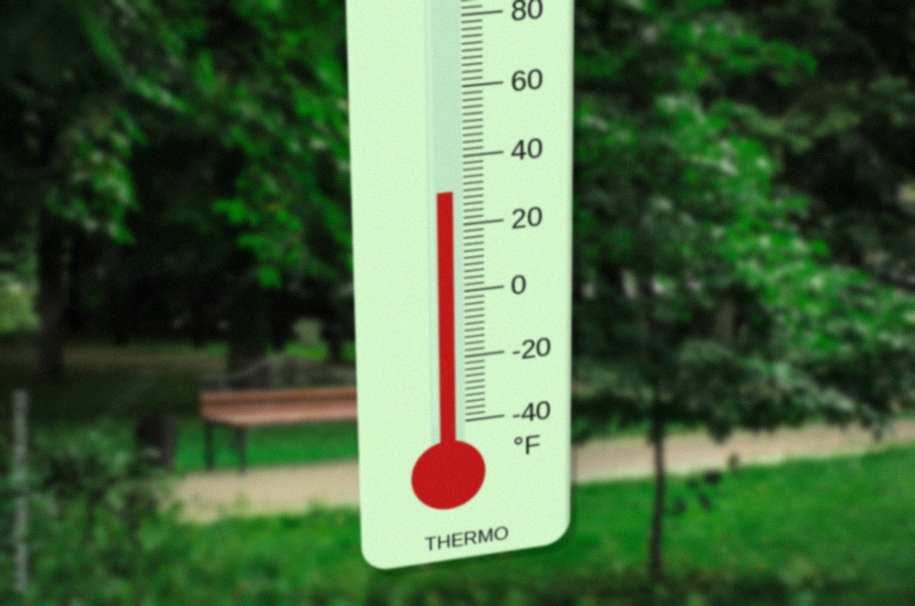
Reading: 30 °F
